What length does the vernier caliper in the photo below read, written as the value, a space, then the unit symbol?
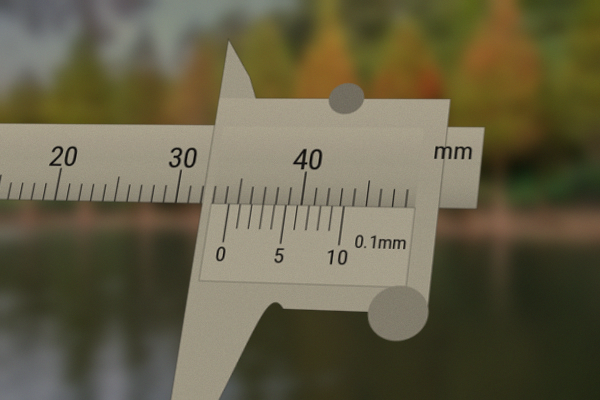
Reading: 34.3 mm
